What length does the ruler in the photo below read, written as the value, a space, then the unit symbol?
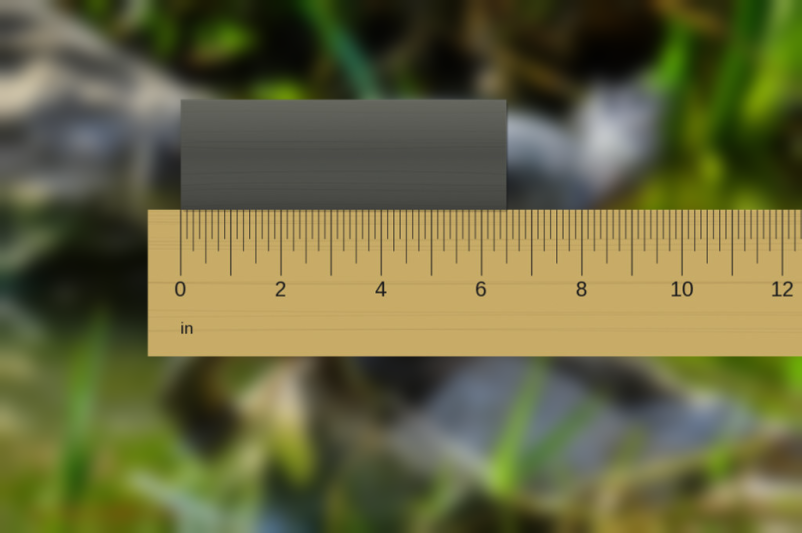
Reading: 6.5 in
